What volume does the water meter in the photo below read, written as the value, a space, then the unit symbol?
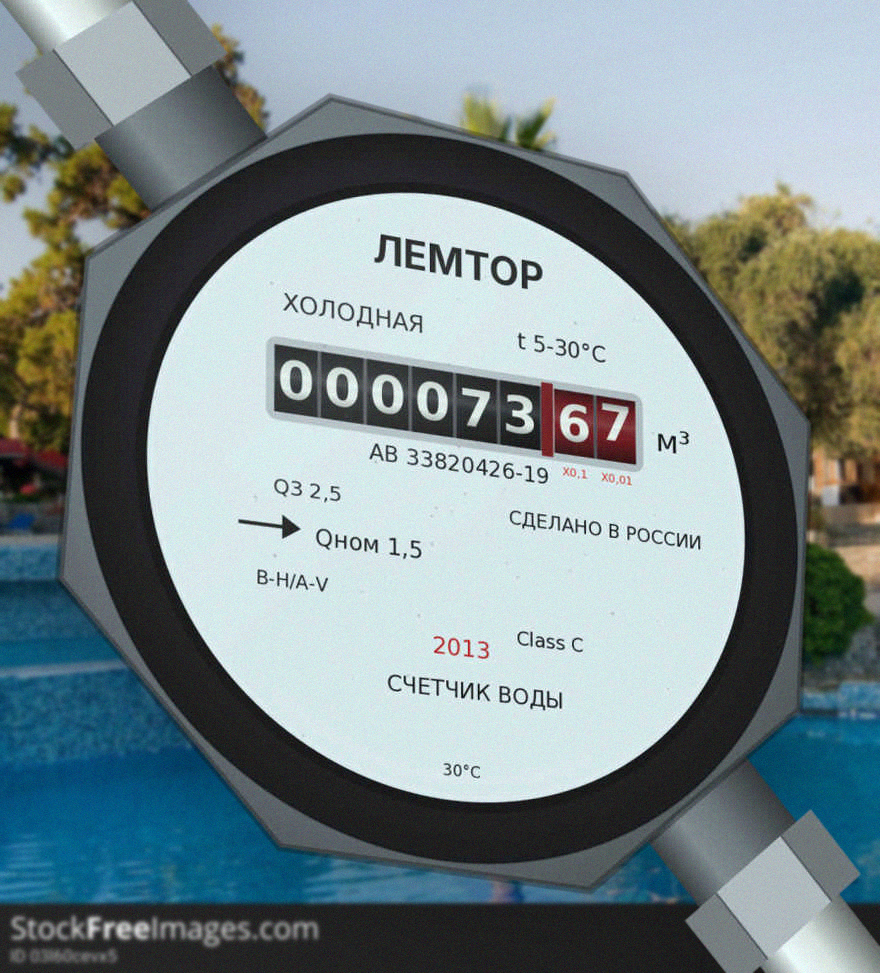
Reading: 73.67 m³
